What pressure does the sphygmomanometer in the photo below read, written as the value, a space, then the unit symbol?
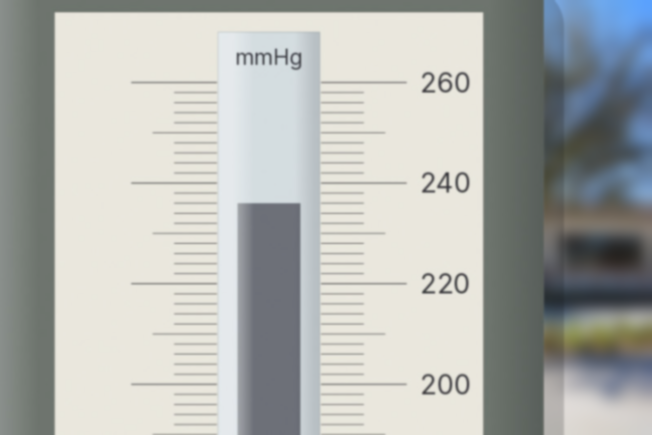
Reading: 236 mmHg
